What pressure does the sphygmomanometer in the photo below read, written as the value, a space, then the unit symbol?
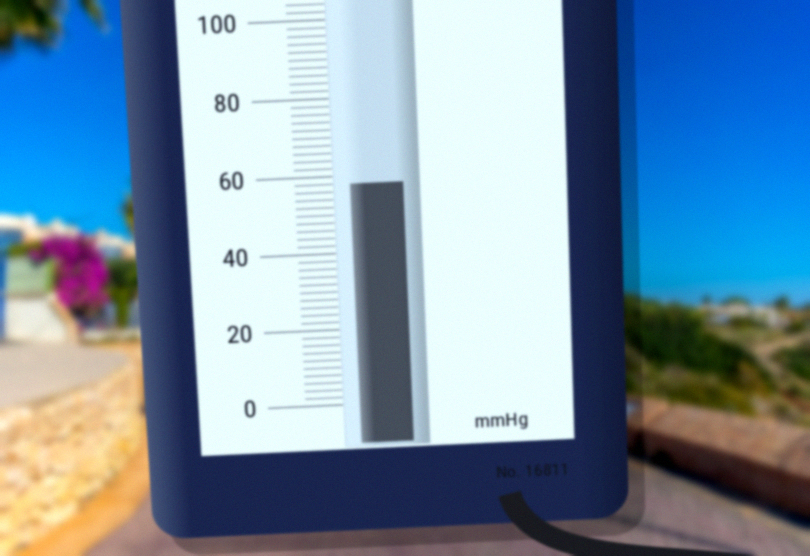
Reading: 58 mmHg
